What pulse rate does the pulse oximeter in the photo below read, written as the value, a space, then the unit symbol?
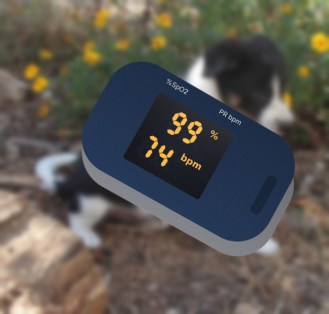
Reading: 74 bpm
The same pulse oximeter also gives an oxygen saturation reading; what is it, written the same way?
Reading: 99 %
